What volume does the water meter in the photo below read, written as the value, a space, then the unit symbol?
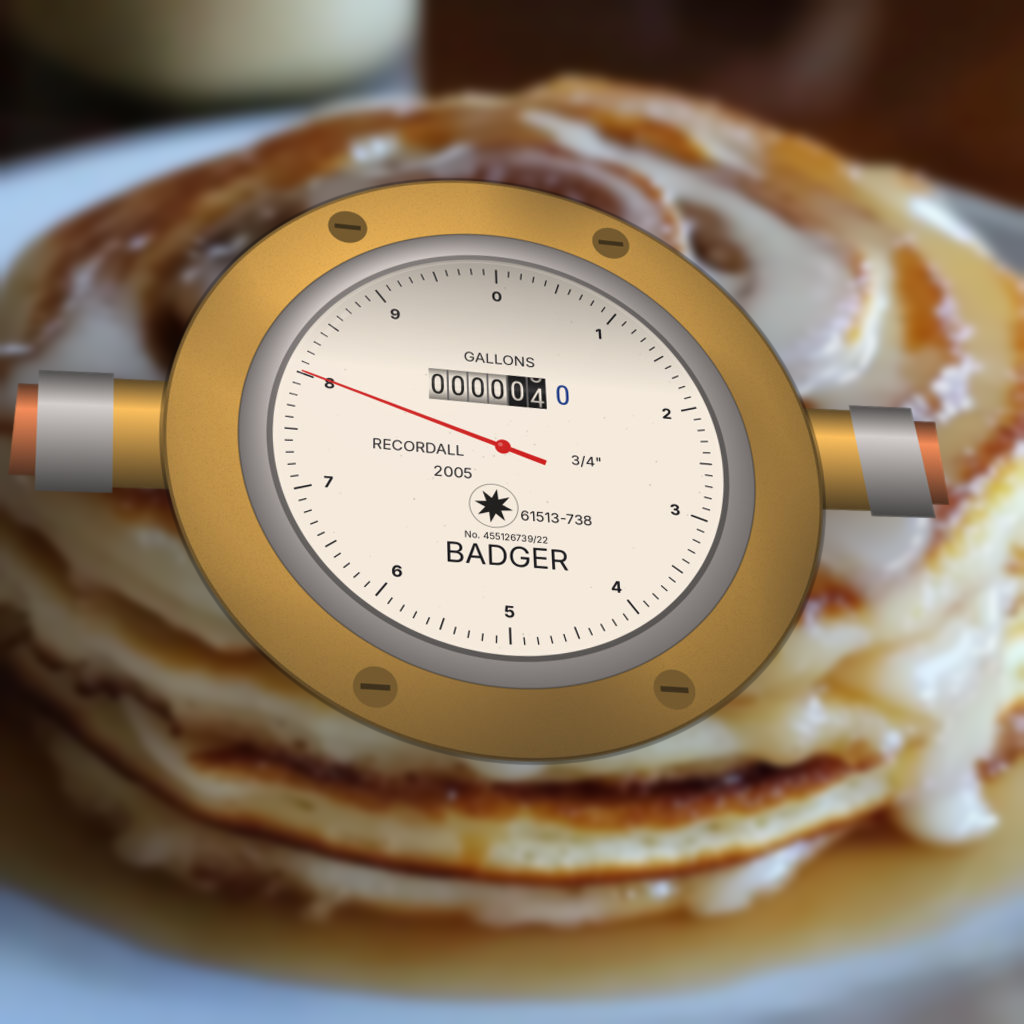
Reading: 38.0 gal
